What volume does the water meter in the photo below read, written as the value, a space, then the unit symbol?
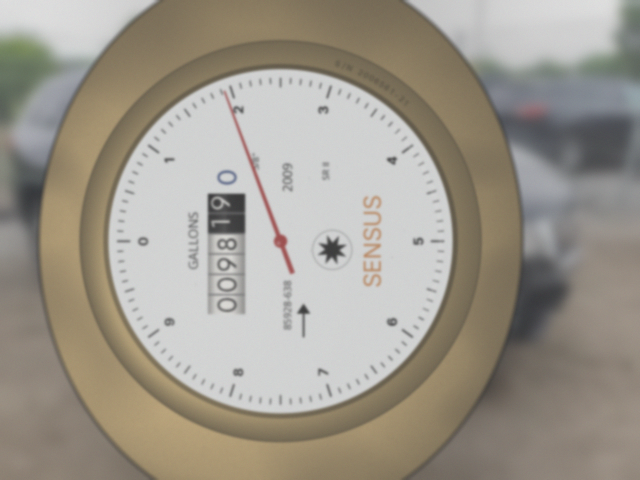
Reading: 98191.9 gal
